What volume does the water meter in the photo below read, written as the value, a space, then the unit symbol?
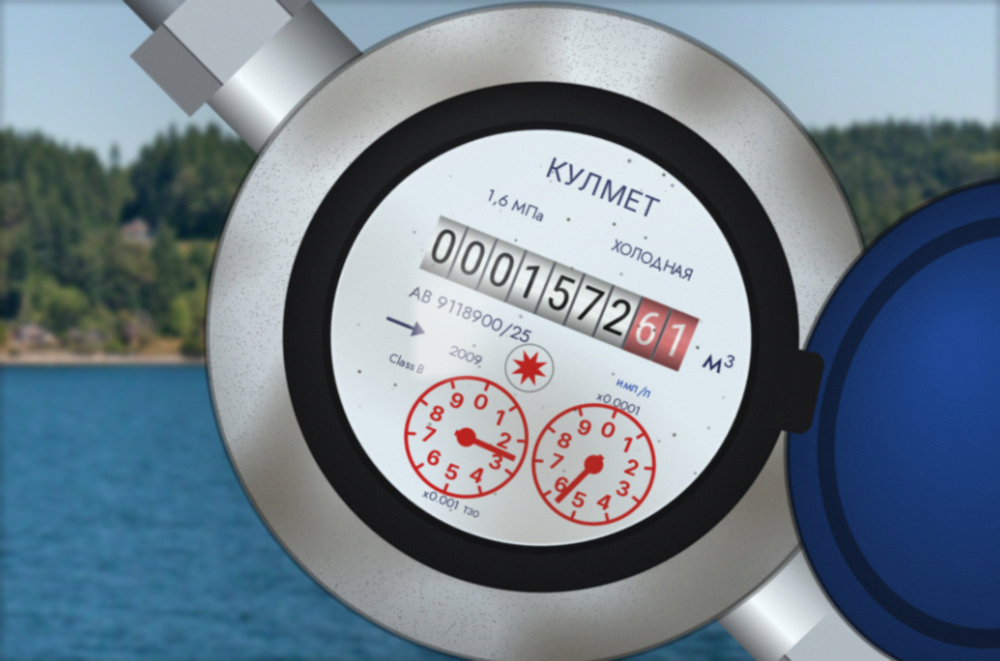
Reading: 1572.6125 m³
